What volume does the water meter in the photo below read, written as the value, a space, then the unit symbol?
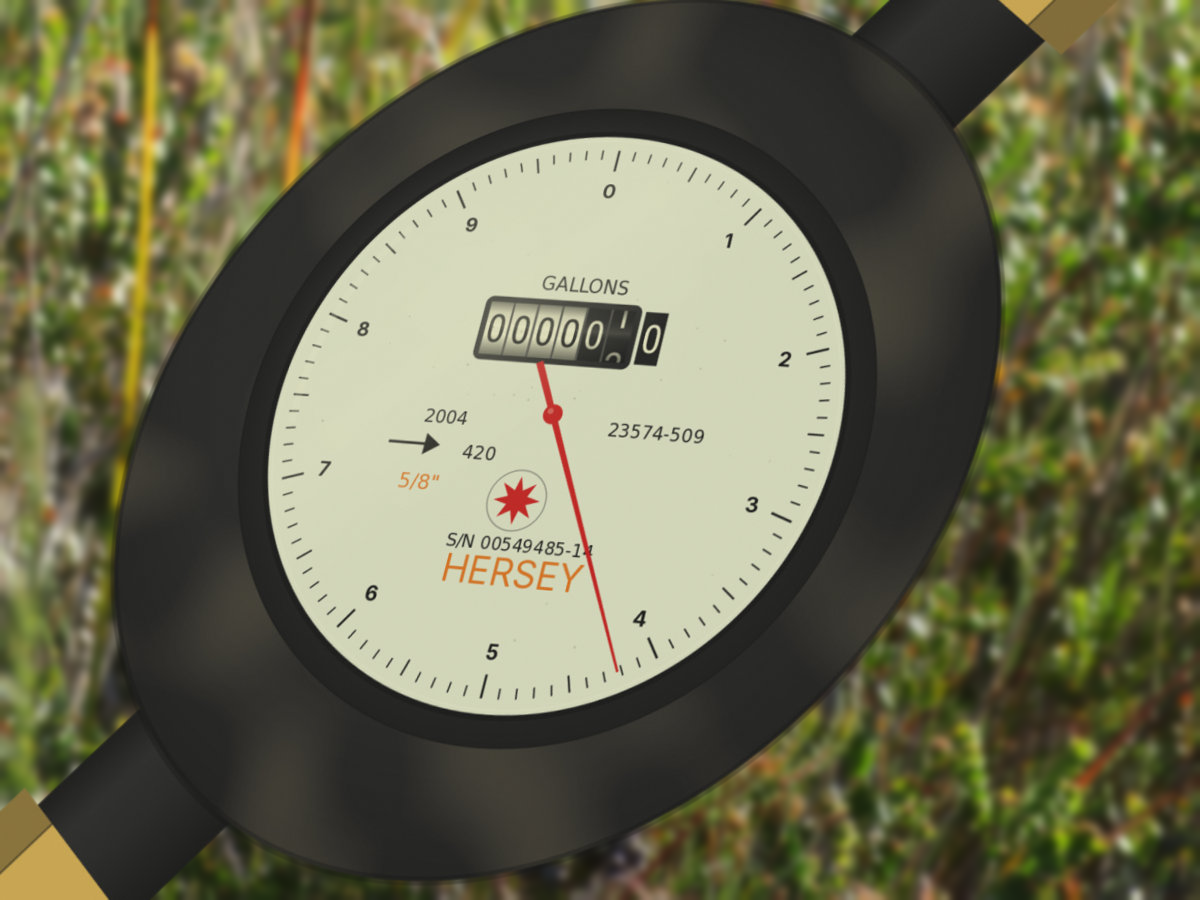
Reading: 14.2 gal
